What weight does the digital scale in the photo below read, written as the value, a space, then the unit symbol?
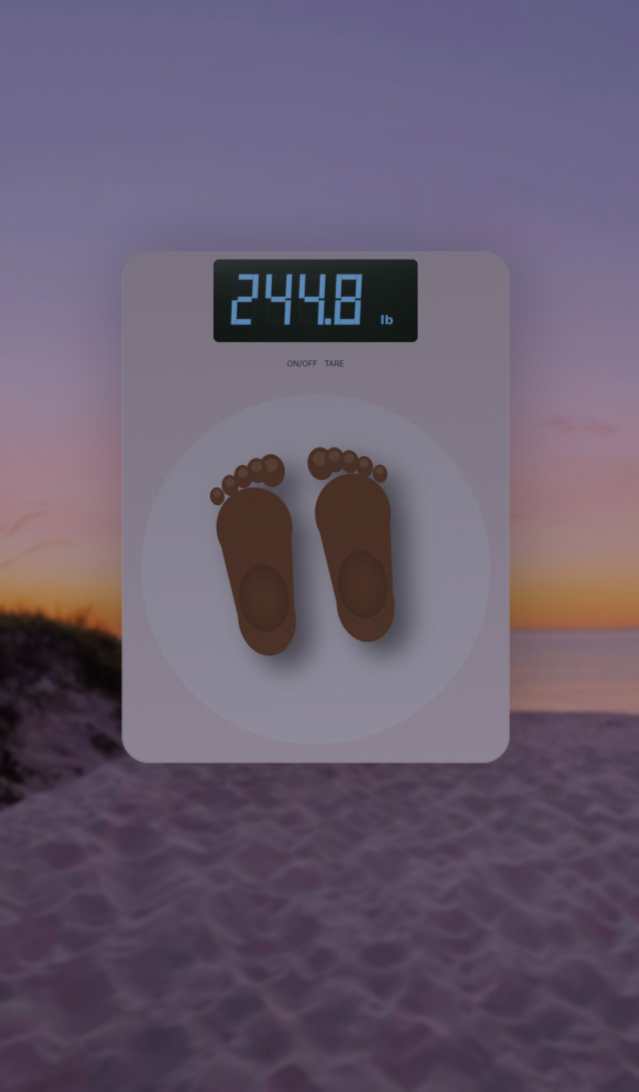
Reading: 244.8 lb
